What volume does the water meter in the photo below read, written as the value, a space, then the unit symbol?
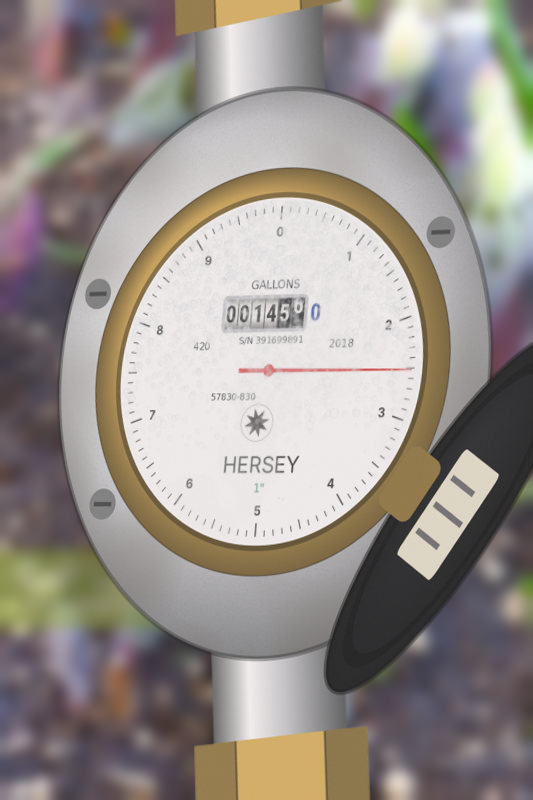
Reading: 14562.5 gal
